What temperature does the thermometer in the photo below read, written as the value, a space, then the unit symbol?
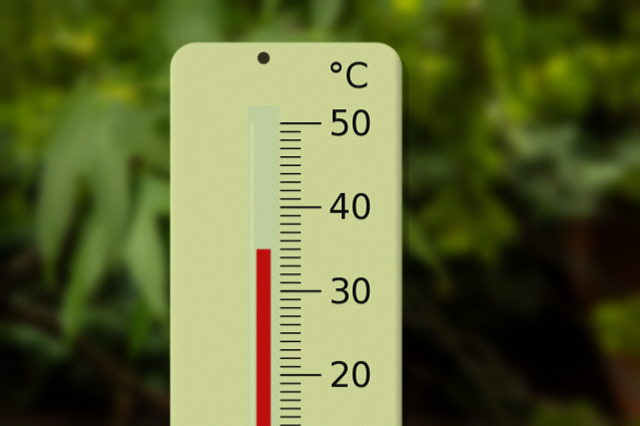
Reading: 35 °C
